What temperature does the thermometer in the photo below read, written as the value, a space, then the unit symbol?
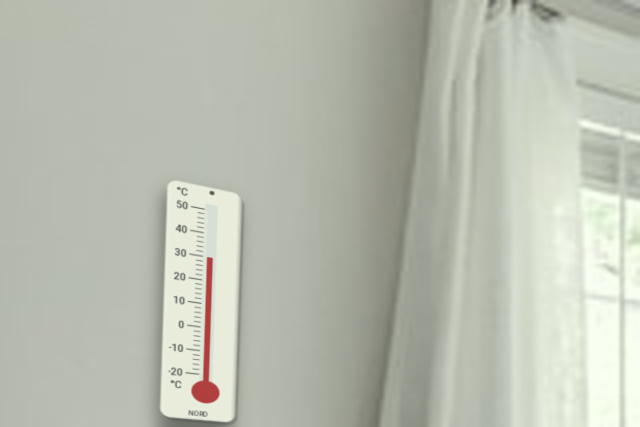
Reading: 30 °C
